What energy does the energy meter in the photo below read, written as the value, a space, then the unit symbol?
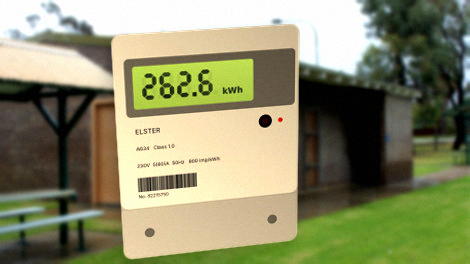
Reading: 262.6 kWh
